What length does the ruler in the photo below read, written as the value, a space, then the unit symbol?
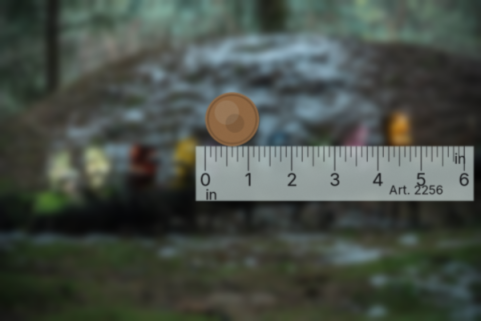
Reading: 1.25 in
